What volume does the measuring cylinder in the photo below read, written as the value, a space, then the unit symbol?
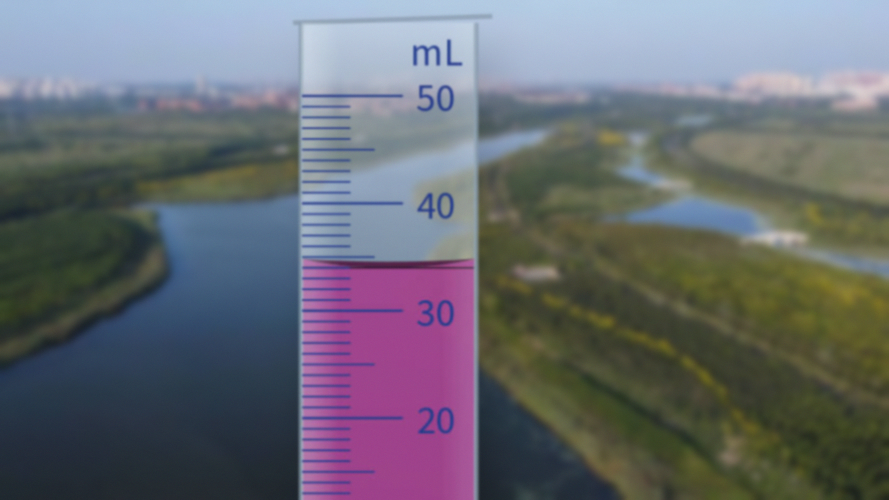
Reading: 34 mL
